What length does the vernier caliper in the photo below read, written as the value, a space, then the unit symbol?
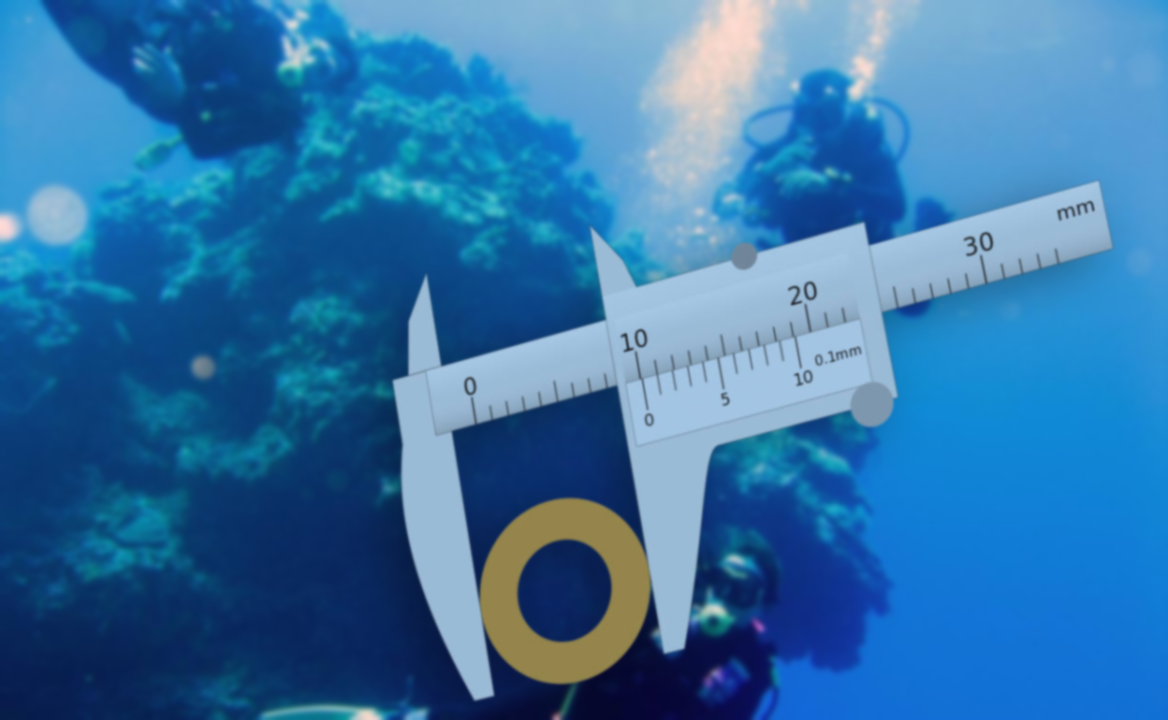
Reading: 10.1 mm
